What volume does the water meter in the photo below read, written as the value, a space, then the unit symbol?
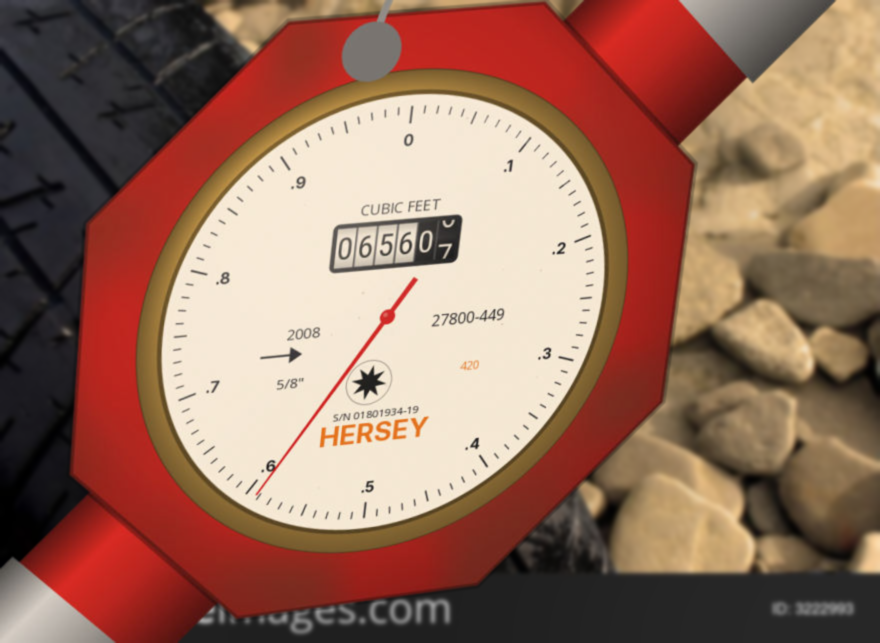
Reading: 65606.59 ft³
